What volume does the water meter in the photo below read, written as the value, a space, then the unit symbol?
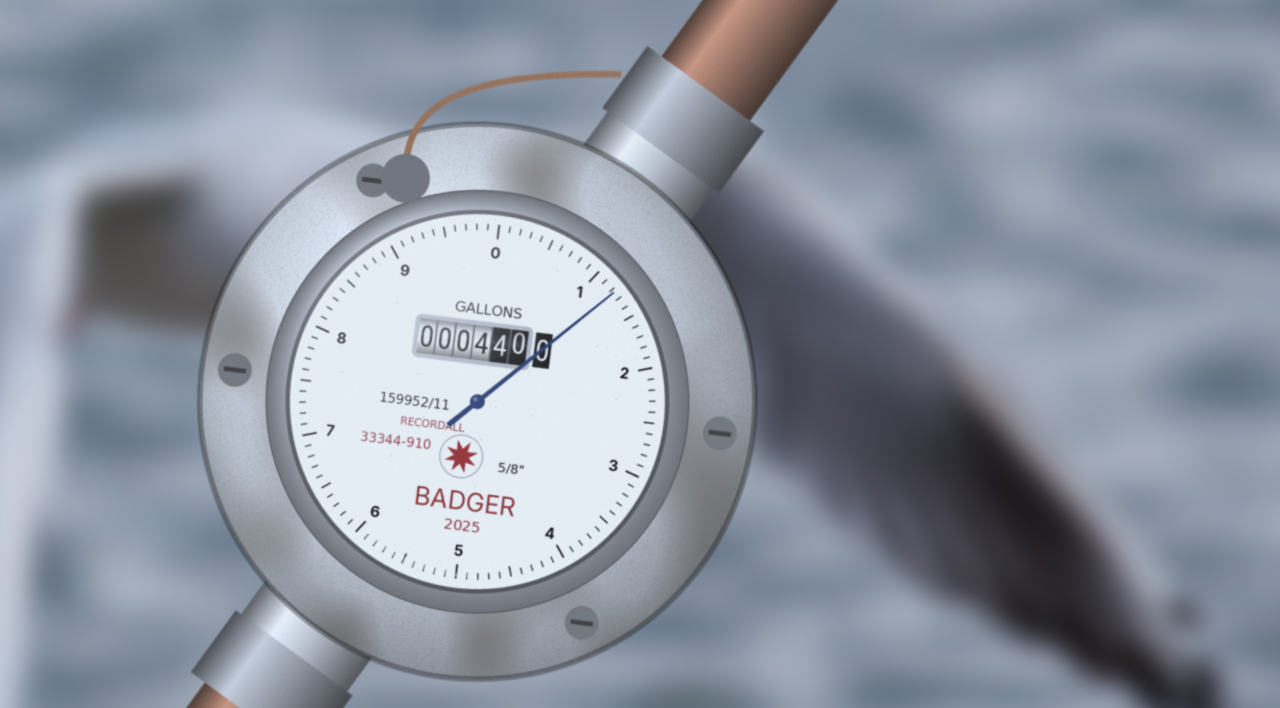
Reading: 4401.2 gal
